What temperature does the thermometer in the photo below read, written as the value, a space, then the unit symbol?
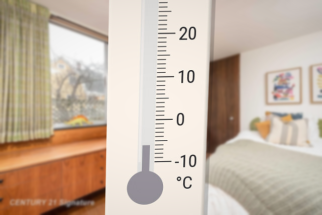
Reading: -6 °C
